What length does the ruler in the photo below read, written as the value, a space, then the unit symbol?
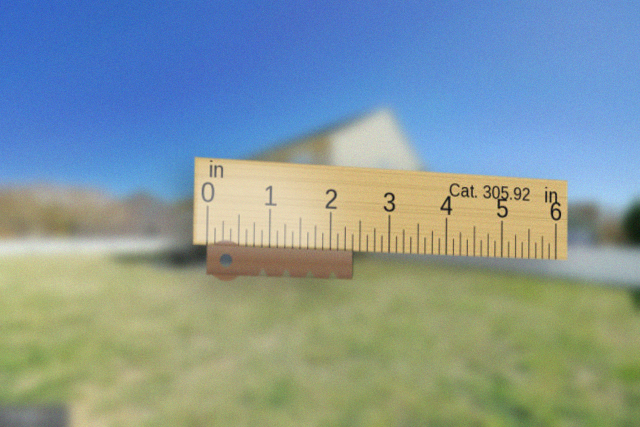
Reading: 2.375 in
